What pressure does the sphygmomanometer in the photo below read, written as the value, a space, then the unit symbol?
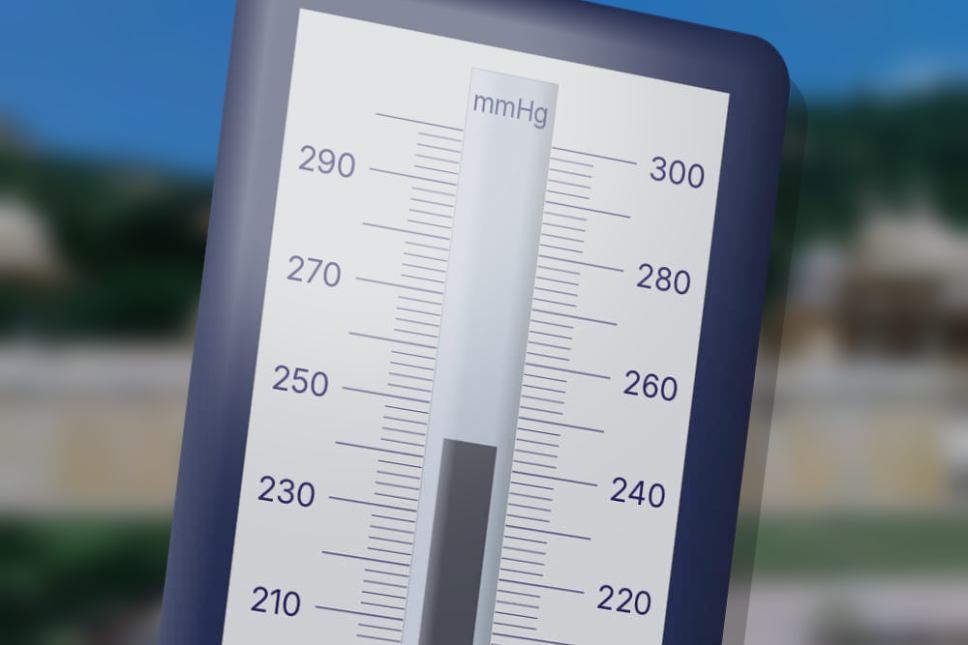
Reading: 244 mmHg
